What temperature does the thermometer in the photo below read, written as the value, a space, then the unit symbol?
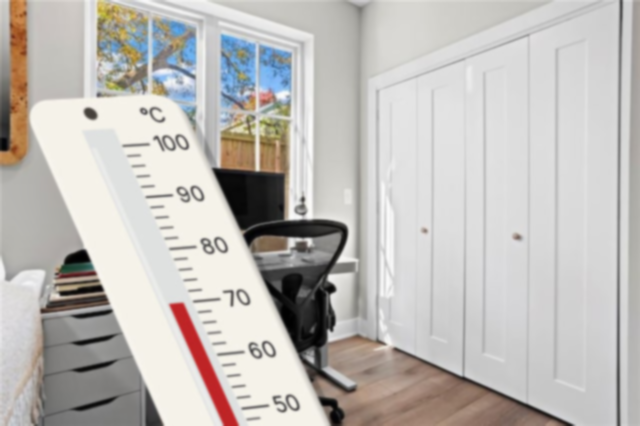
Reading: 70 °C
